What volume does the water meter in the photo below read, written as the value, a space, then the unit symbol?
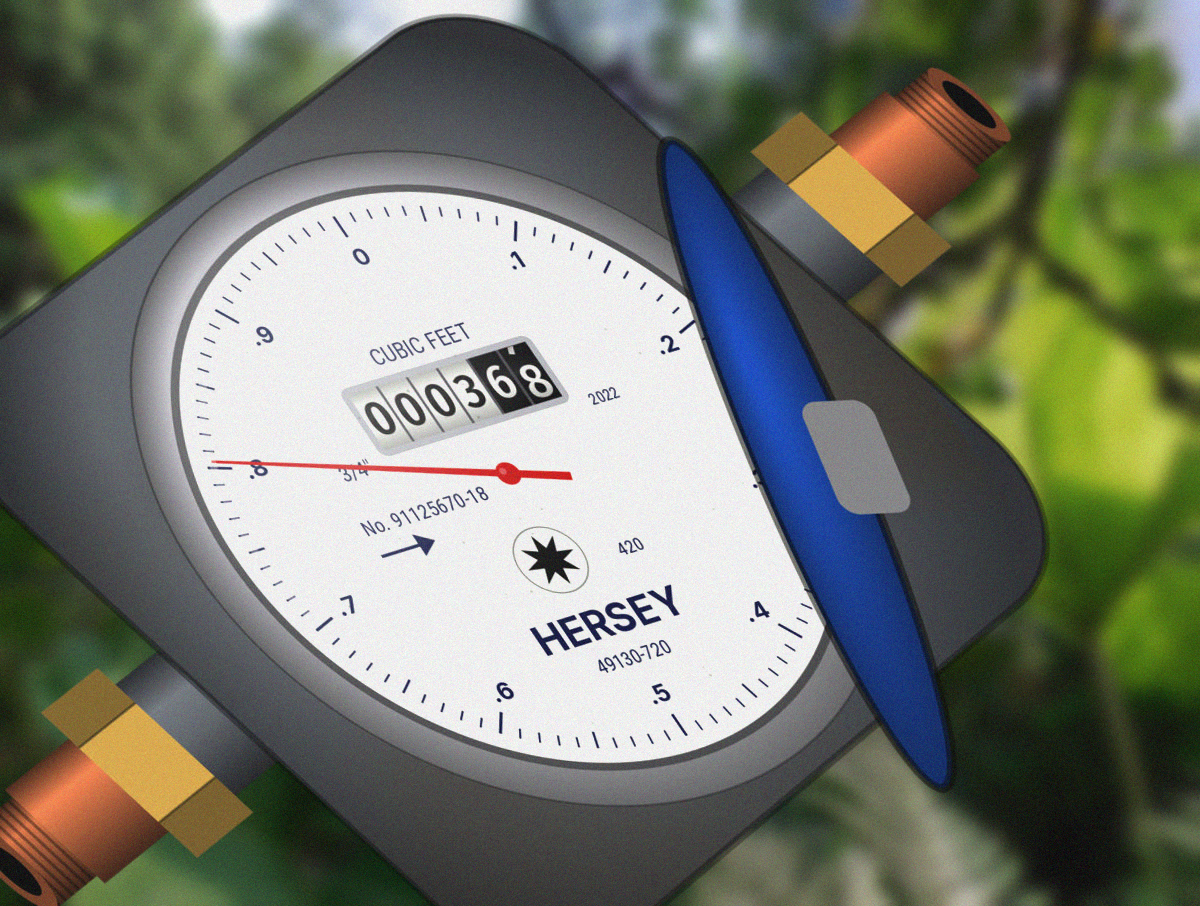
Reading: 367.80 ft³
